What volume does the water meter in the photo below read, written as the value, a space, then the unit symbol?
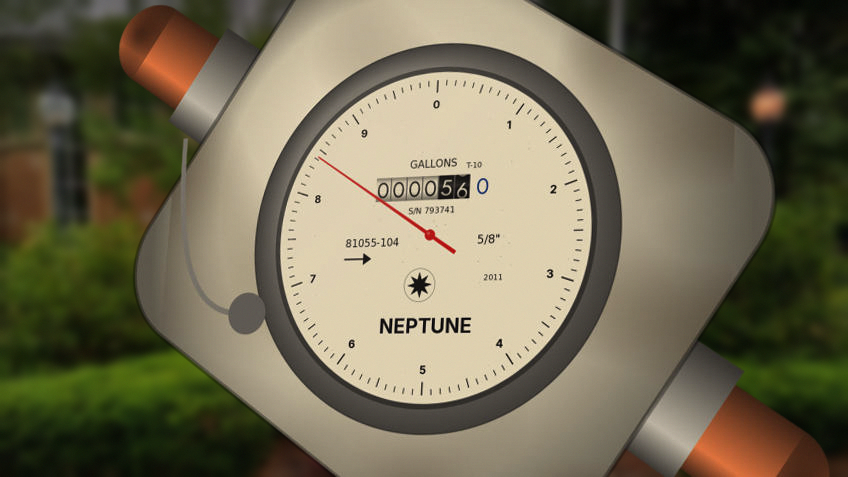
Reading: 558.4 gal
